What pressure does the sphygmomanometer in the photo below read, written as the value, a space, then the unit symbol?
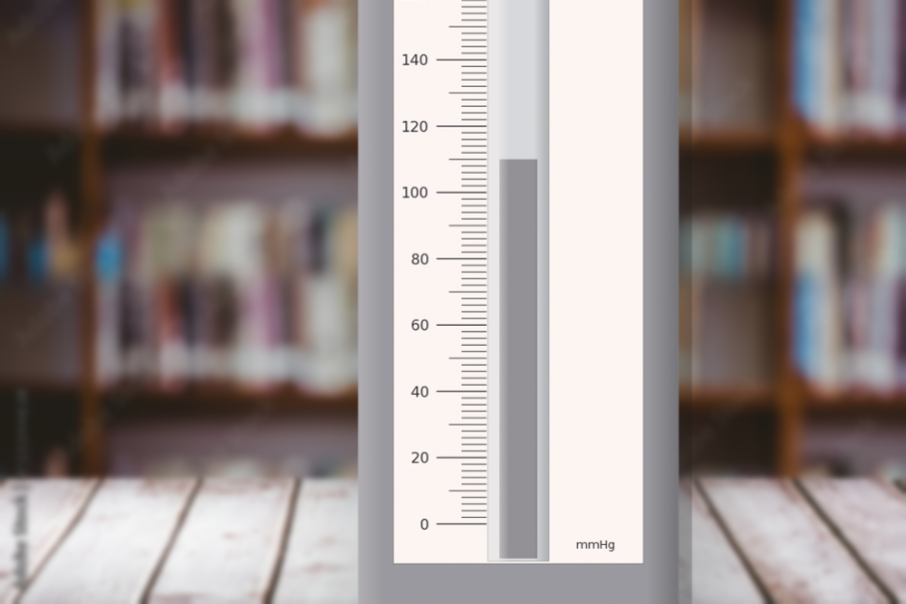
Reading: 110 mmHg
